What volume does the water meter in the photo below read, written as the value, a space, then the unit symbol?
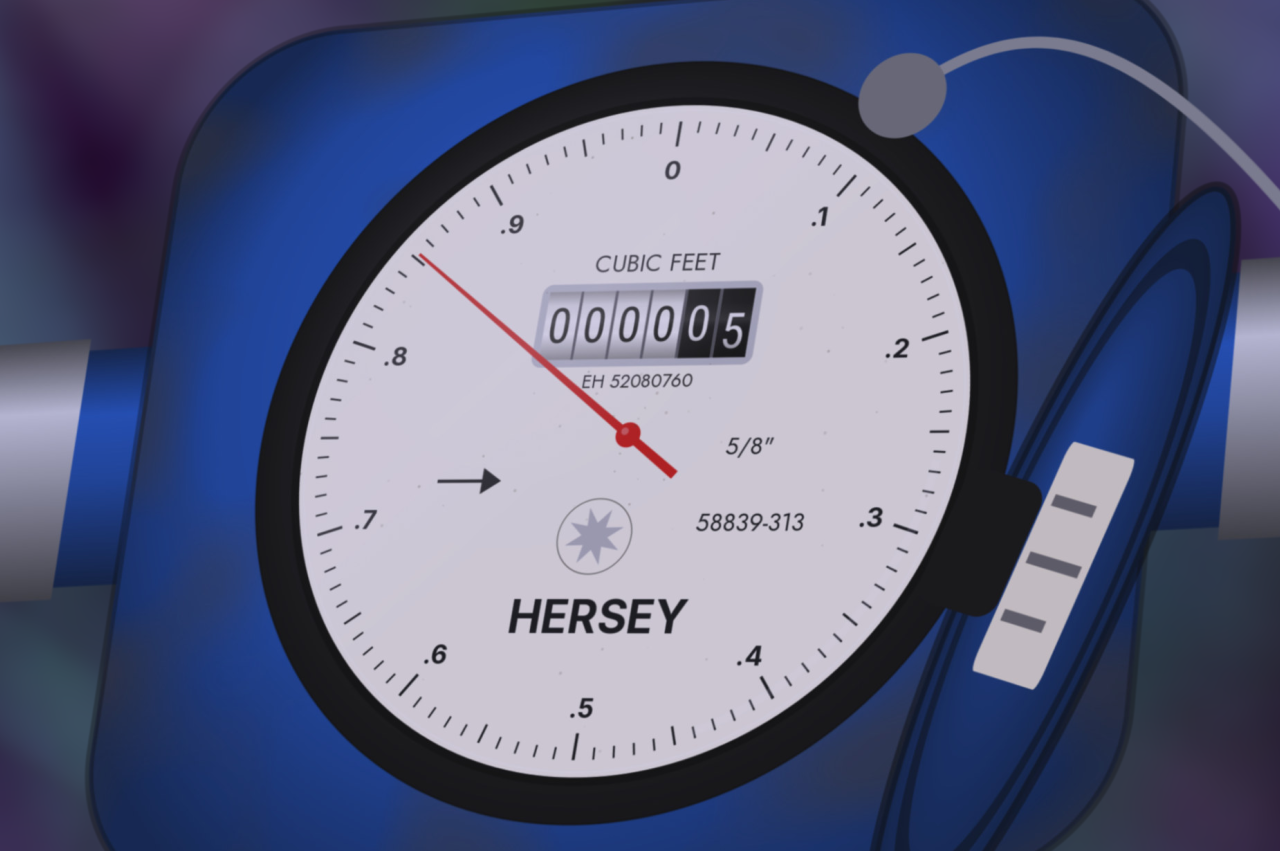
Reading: 4.85 ft³
